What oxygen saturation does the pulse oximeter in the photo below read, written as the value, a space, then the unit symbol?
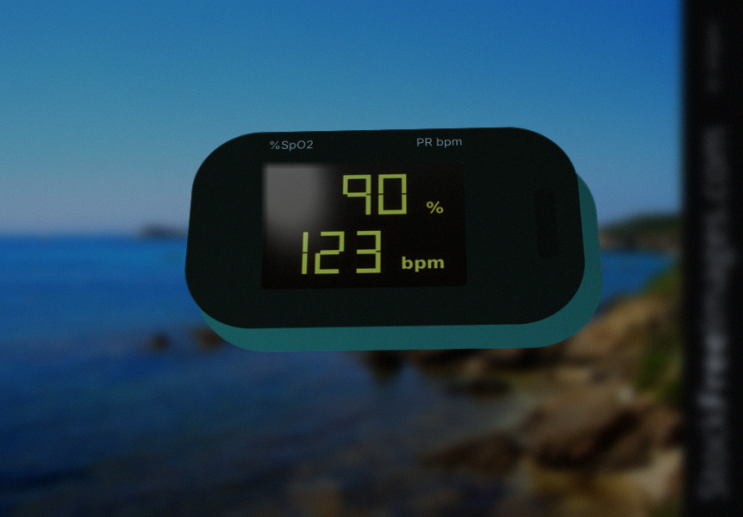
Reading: 90 %
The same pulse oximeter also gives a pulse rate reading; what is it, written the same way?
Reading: 123 bpm
